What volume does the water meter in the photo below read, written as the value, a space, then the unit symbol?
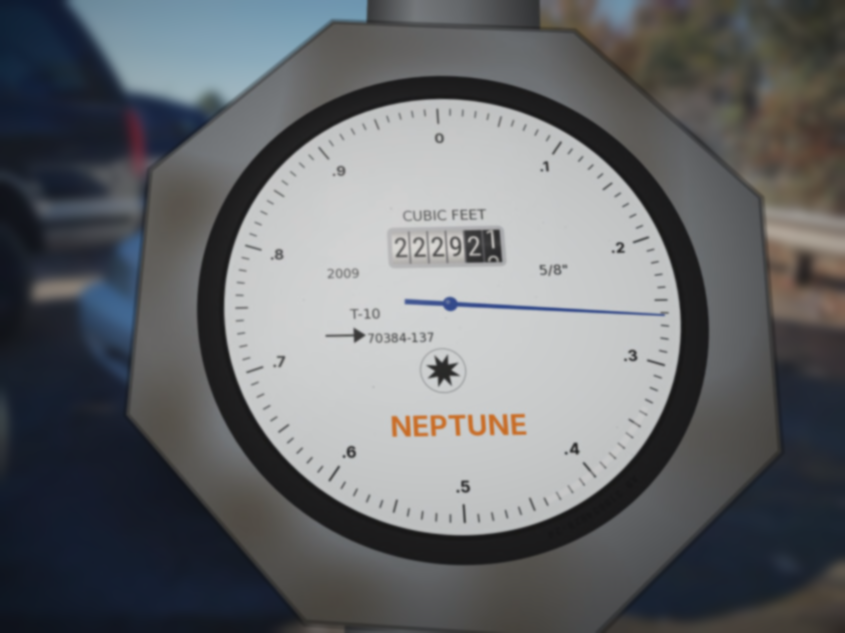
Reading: 222921.26 ft³
